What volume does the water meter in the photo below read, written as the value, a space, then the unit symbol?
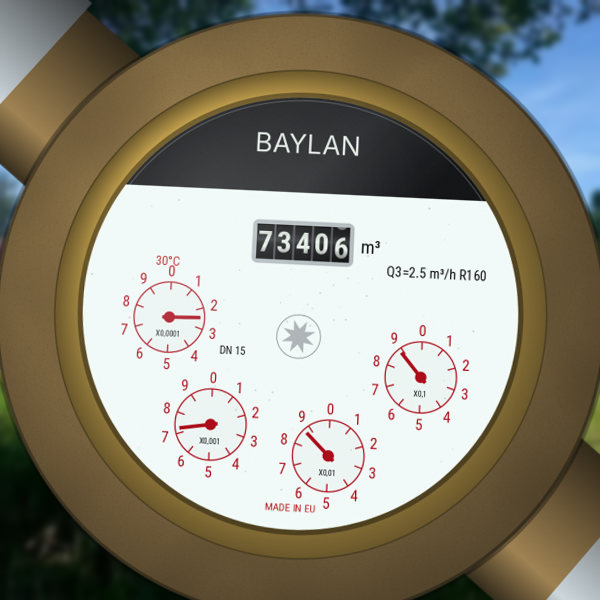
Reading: 73405.8872 m³
